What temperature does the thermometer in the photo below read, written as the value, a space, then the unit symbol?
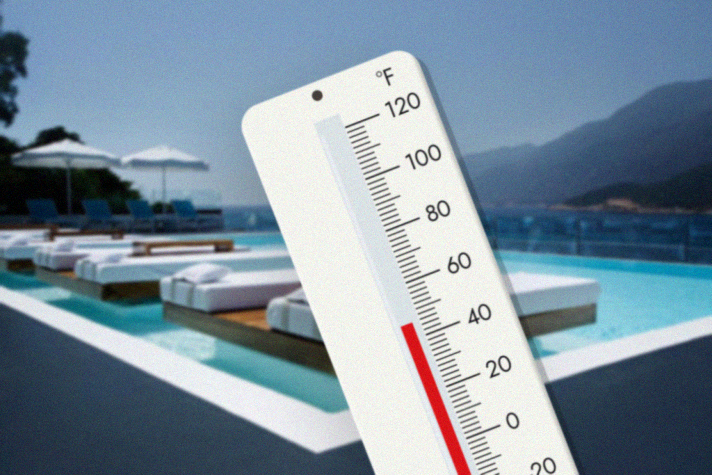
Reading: 46 °F
